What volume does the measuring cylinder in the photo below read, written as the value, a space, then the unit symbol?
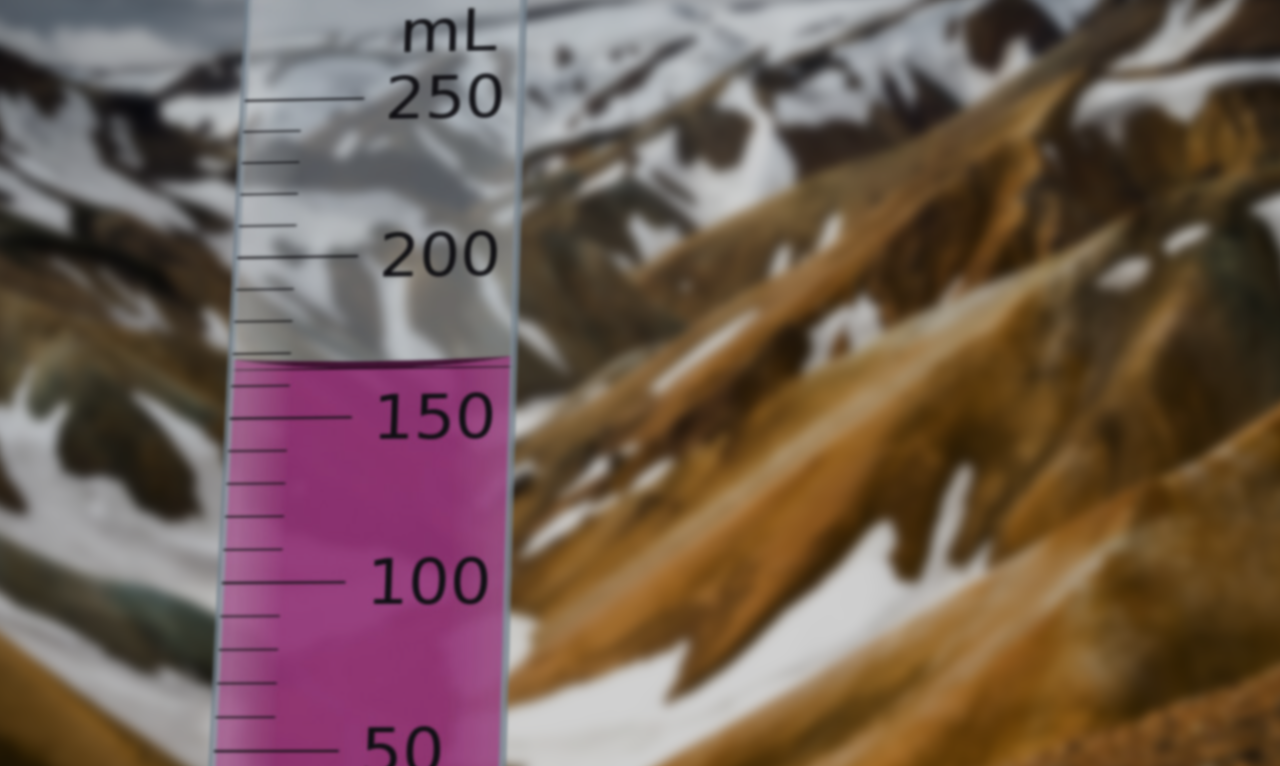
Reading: 165 mL
